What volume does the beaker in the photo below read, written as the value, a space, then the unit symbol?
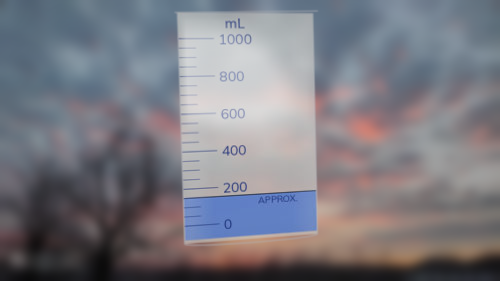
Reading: 150 mL
